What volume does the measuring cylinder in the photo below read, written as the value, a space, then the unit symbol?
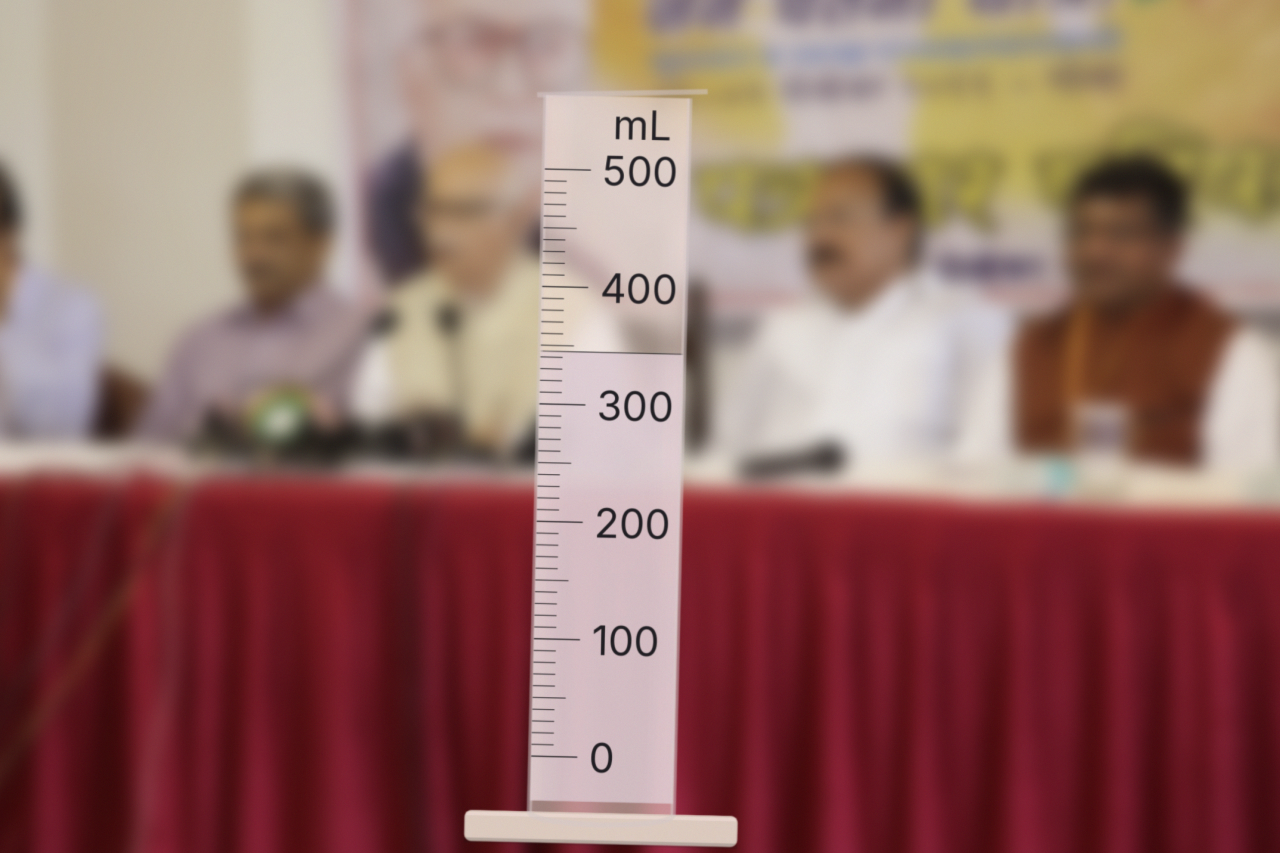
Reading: 345 mL
